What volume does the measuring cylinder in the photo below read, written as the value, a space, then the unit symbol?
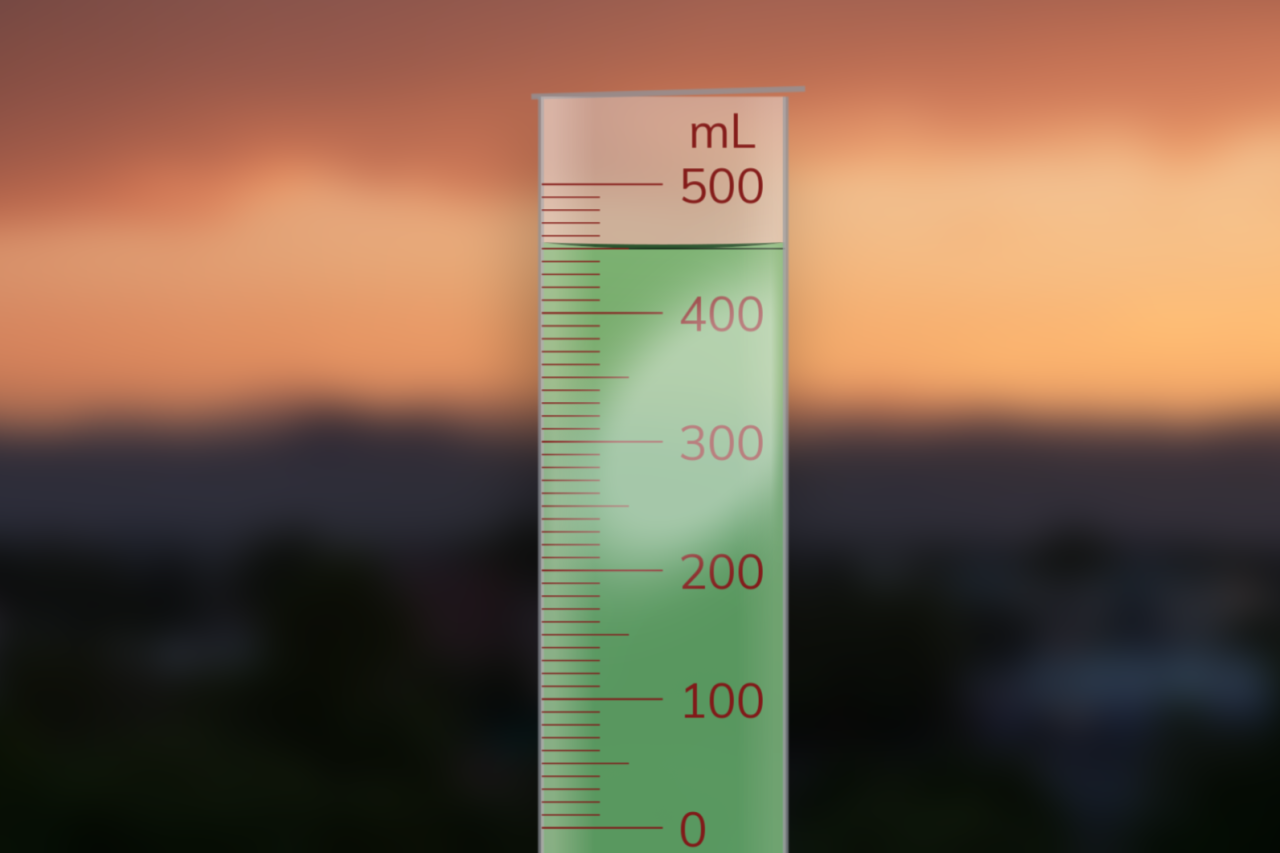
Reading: 450 mL
